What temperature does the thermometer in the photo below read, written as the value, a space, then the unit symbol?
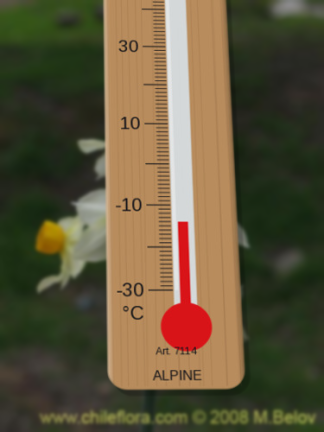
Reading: -14 °C
